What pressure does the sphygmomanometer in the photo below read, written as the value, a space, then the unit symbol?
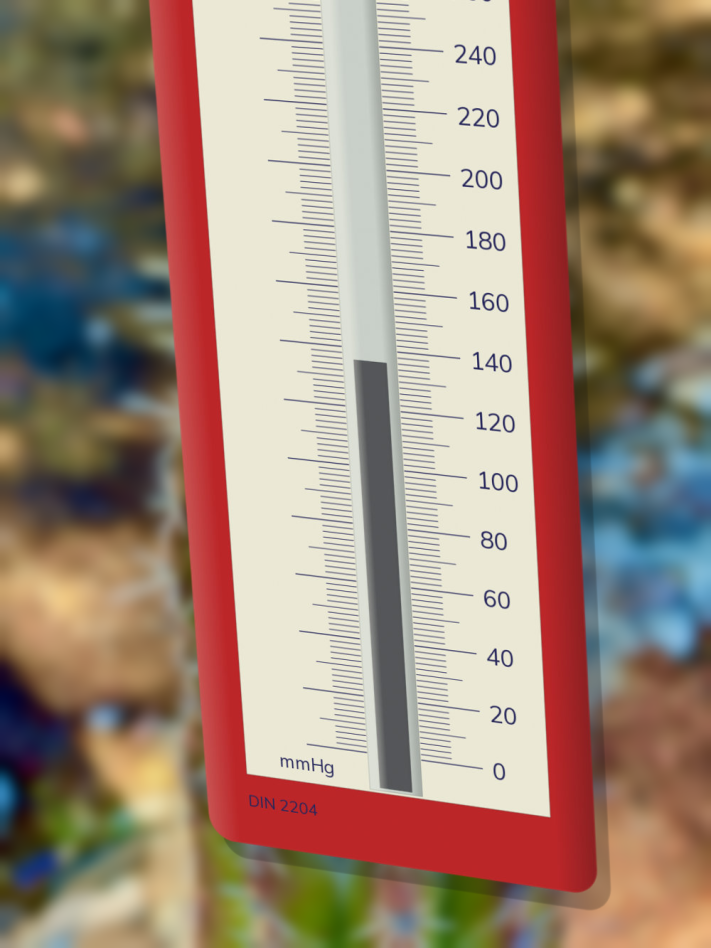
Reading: 136 mmHg
